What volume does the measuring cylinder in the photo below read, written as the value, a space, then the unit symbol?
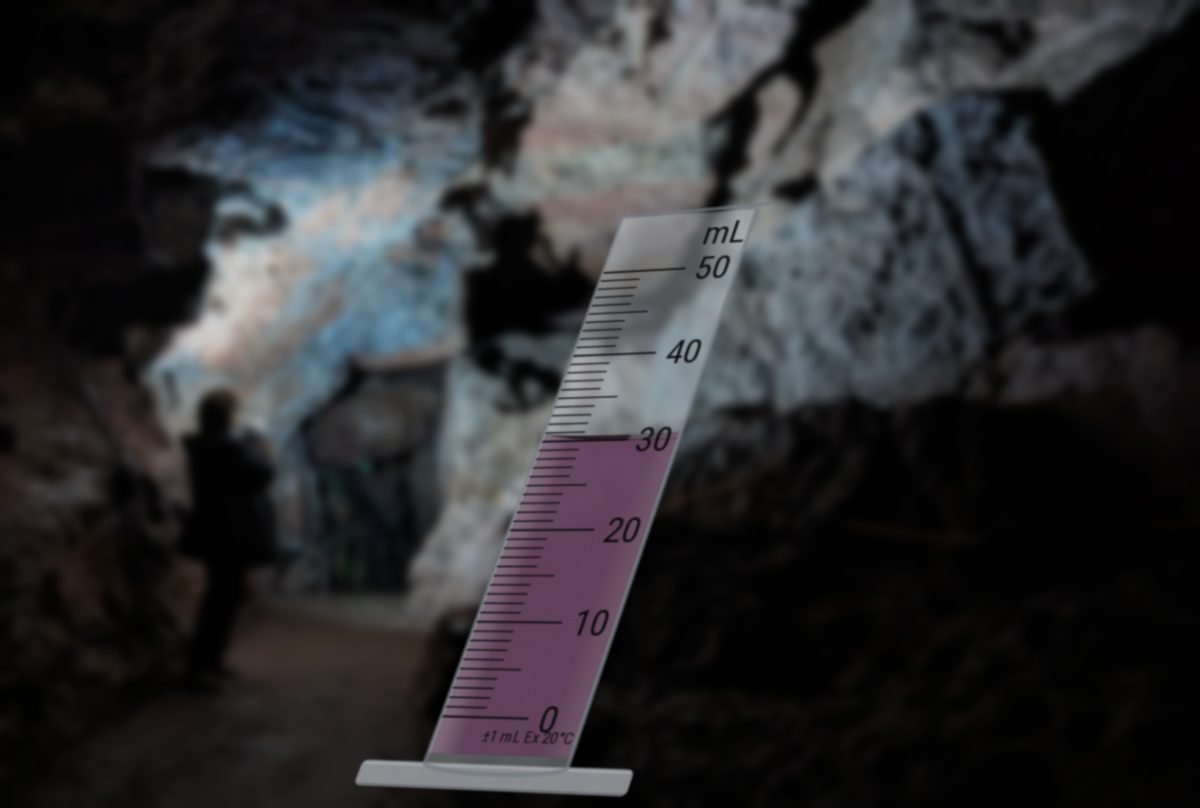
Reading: 30 mL
